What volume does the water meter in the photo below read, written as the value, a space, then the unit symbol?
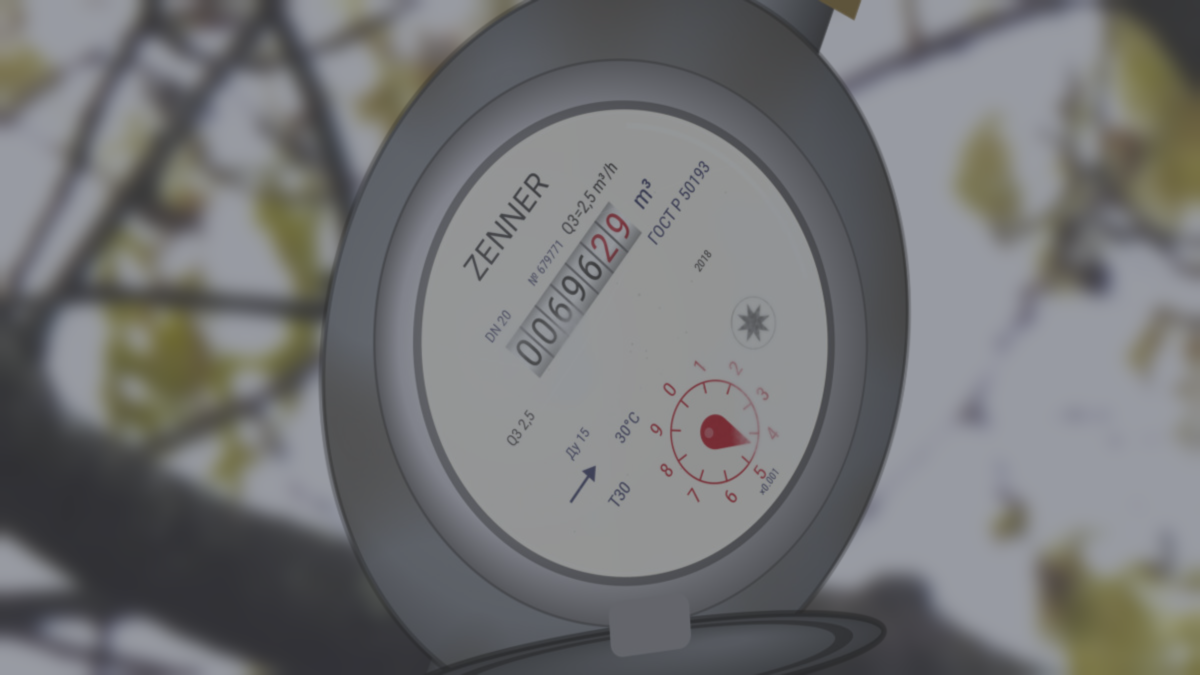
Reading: 696.294 m³
